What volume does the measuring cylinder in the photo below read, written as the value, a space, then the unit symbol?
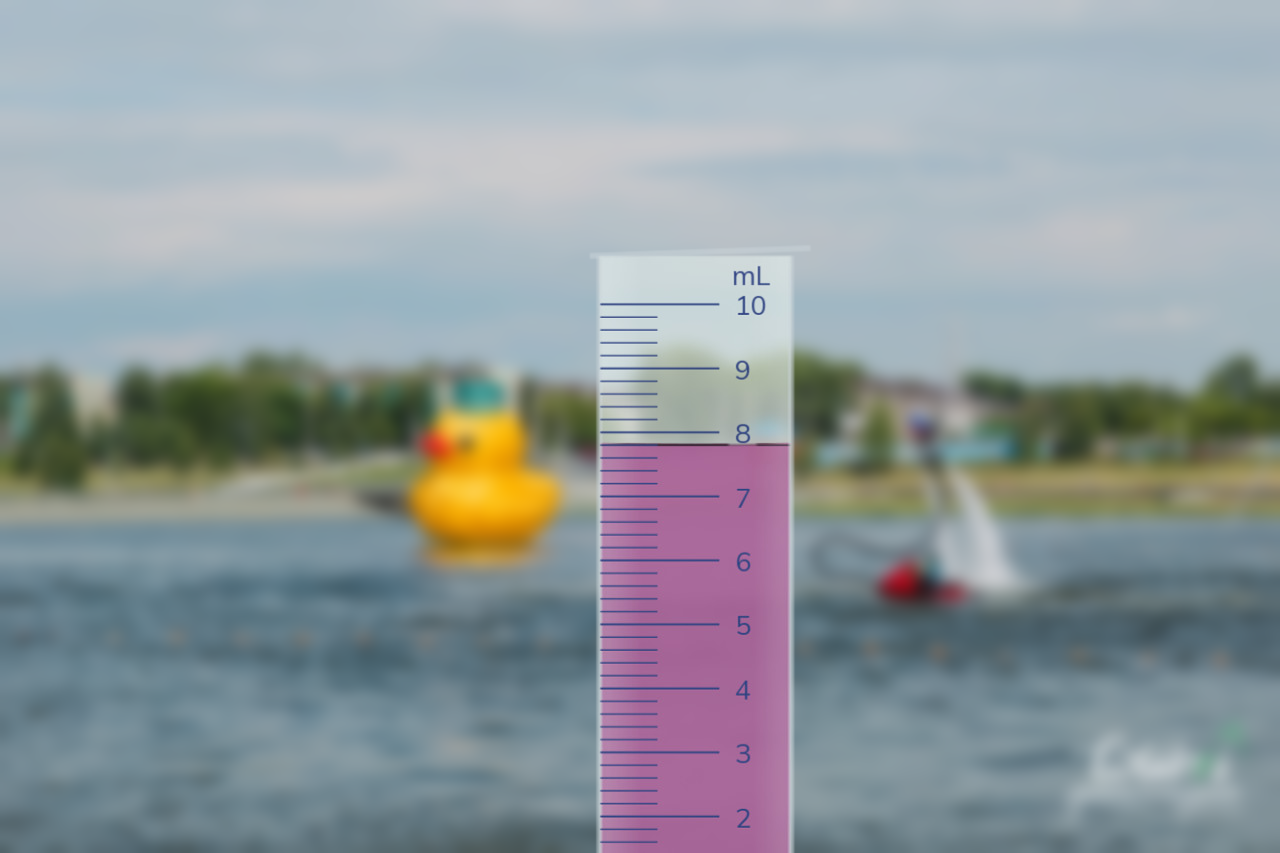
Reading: 7.8 mL
